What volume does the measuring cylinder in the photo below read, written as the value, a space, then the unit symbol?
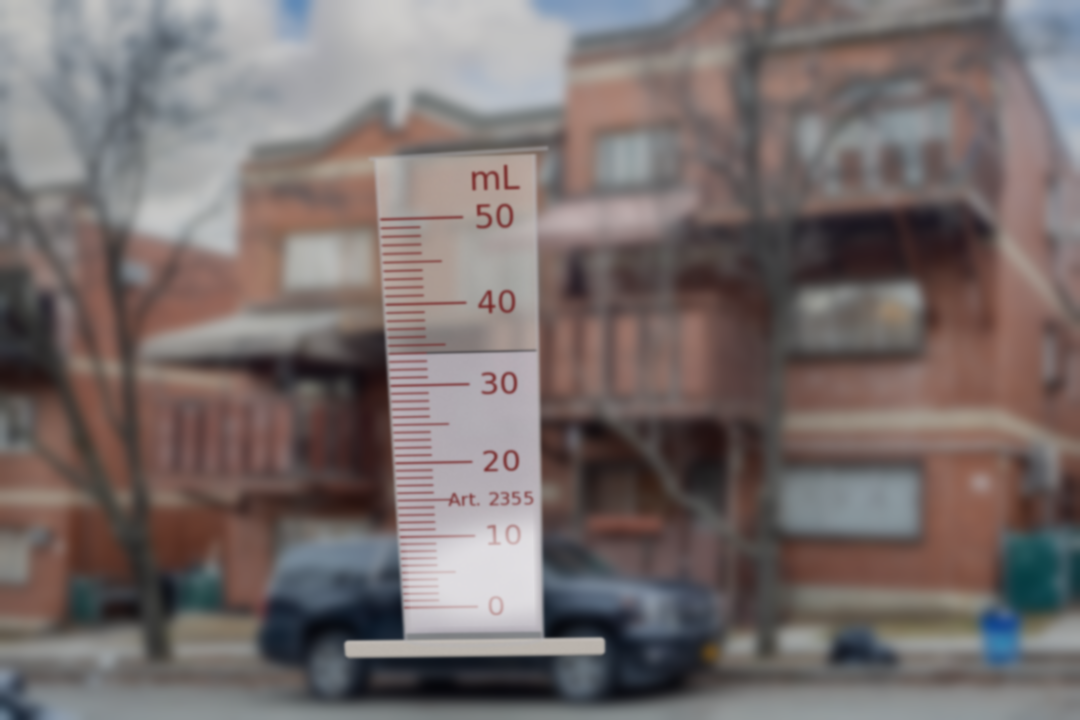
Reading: 34 mL
